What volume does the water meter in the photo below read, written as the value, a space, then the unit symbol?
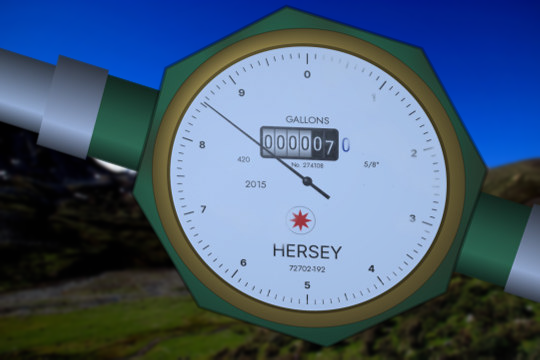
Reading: 68.5 gal
